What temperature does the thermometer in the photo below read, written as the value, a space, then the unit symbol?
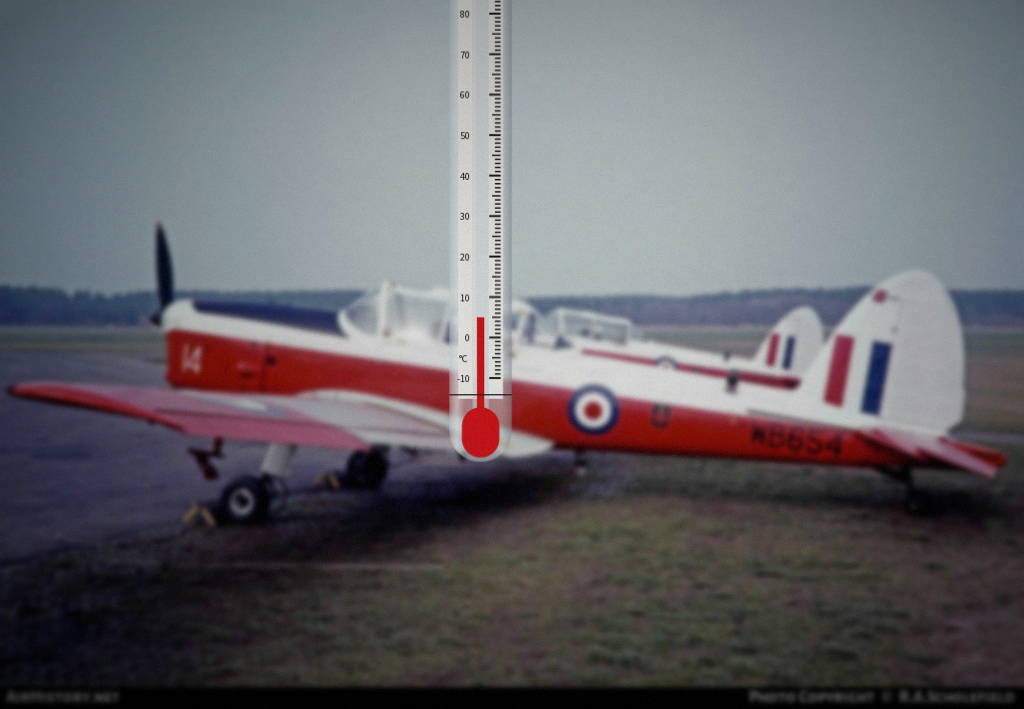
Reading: 5 °C
